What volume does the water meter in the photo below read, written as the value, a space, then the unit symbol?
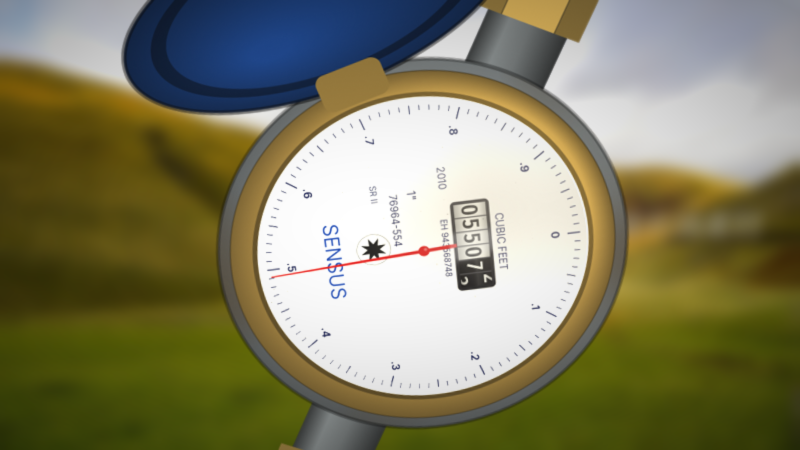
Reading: 55072.49 ft³
